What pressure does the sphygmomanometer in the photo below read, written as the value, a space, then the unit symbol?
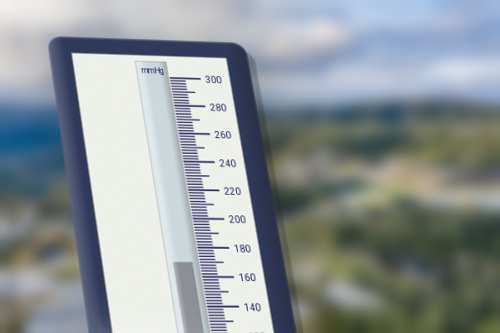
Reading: 170 mmHg
